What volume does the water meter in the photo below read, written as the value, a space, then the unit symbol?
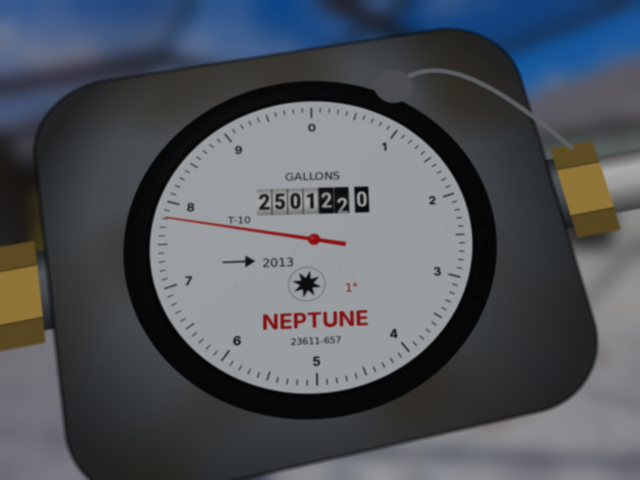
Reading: 2501217.8 gal
